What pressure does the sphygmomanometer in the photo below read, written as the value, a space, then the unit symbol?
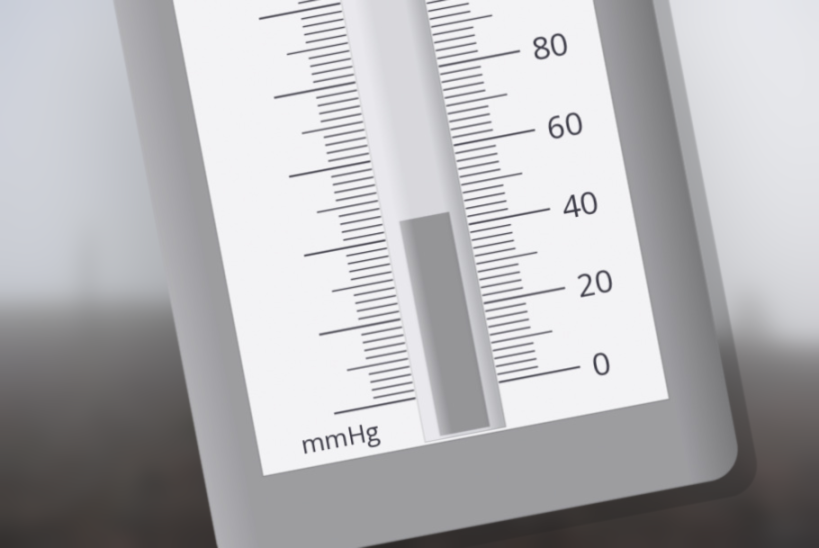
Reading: 44 mmHg
